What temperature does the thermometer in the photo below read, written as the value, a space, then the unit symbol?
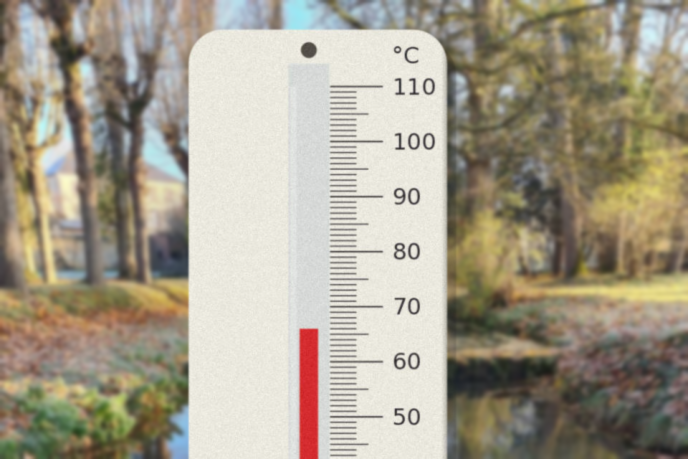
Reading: 66 °C
